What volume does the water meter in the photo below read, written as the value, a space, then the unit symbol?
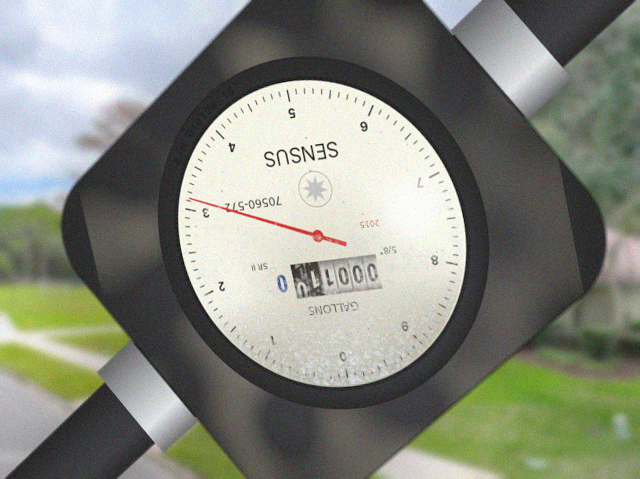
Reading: 1103.1 gal
